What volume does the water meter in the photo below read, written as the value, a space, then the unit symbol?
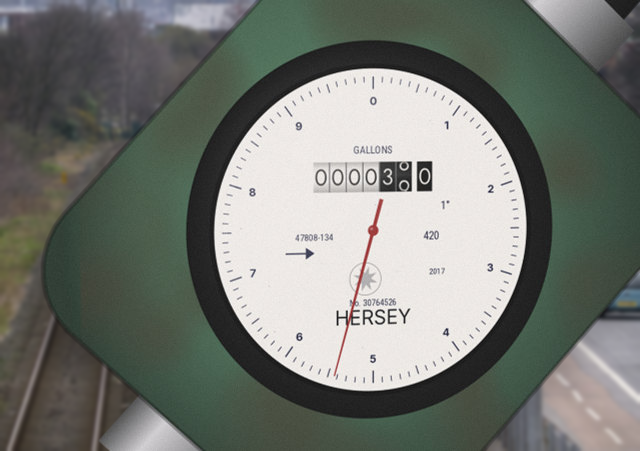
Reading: 385.4 gal
